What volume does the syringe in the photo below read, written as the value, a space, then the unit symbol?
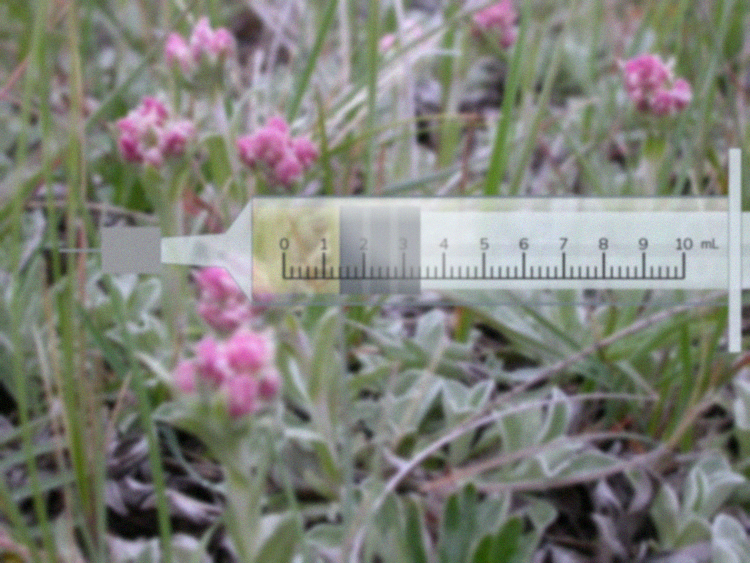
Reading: 1.4 mL
